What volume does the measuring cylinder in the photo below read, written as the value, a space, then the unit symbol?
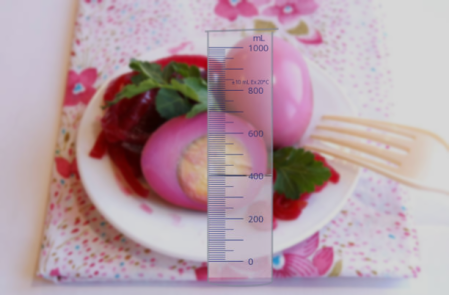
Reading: 400 mL
